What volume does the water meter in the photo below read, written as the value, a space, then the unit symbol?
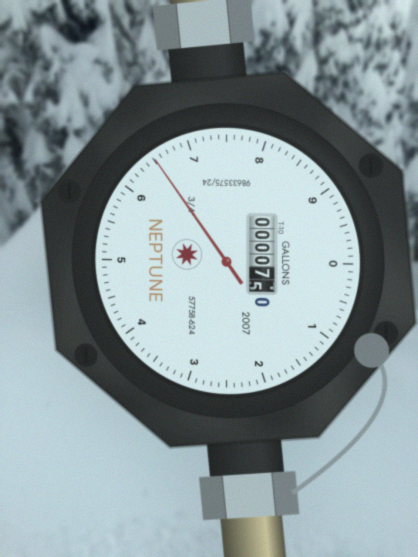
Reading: 746.5 gal
